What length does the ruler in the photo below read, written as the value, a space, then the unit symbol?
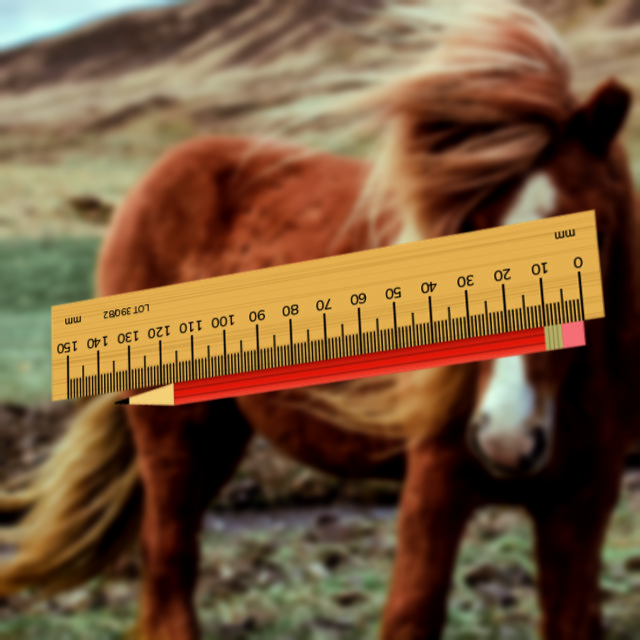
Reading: 135 mm
